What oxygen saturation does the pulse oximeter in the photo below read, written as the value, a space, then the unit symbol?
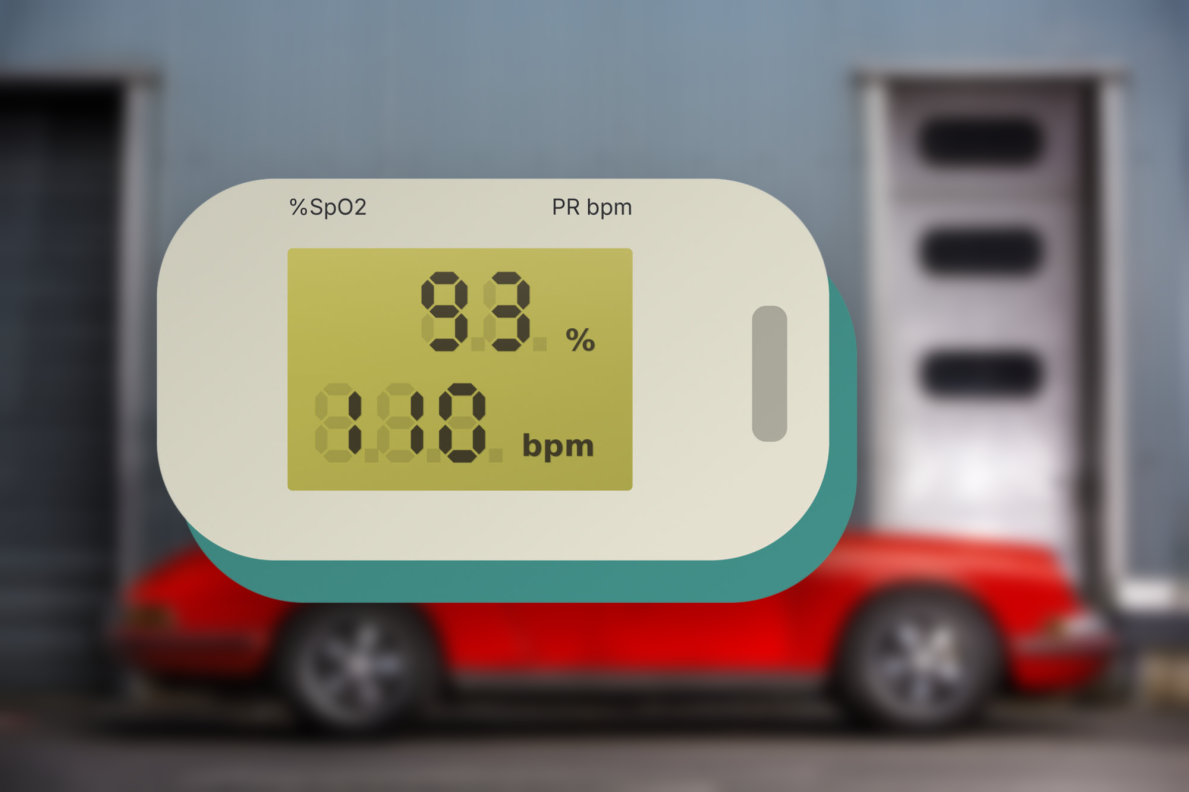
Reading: 93 %
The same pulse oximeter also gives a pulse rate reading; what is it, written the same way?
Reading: 110 bpm
